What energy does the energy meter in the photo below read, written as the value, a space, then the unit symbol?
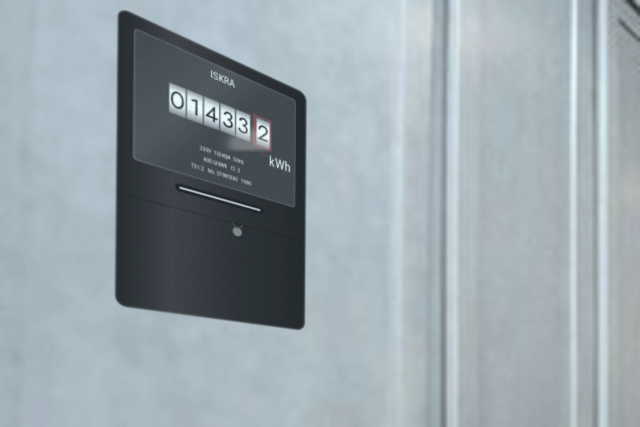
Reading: 1433.2 kWh
